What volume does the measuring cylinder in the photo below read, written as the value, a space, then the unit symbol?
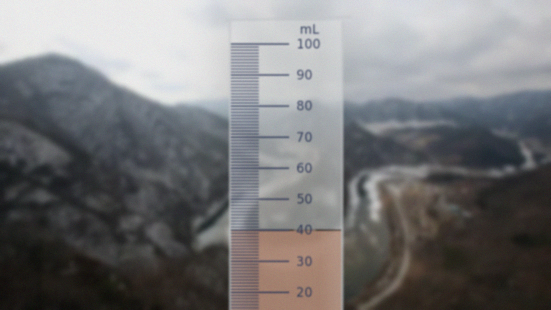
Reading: 40 mL
